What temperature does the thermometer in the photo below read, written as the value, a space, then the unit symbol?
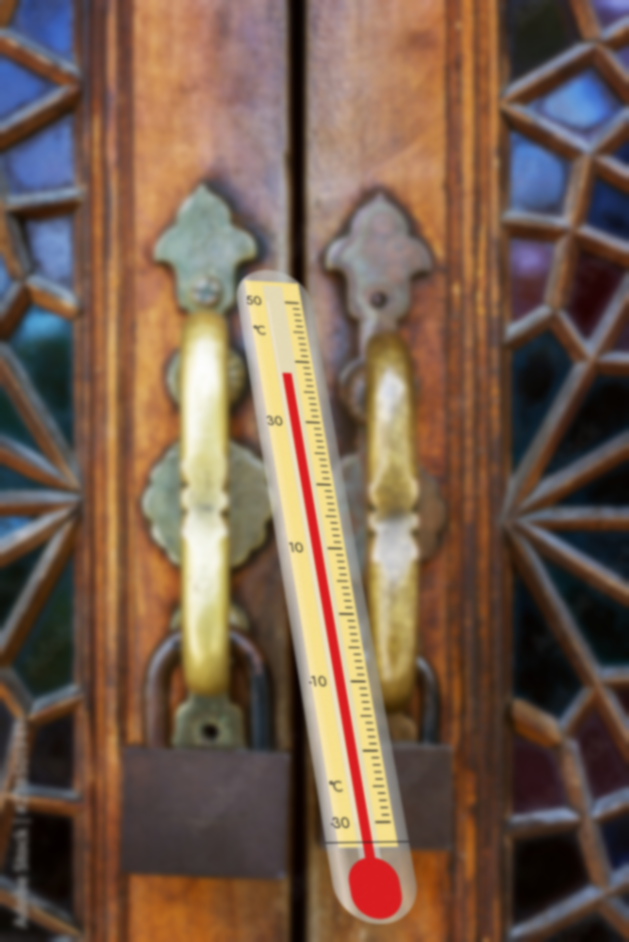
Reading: 38 °C
